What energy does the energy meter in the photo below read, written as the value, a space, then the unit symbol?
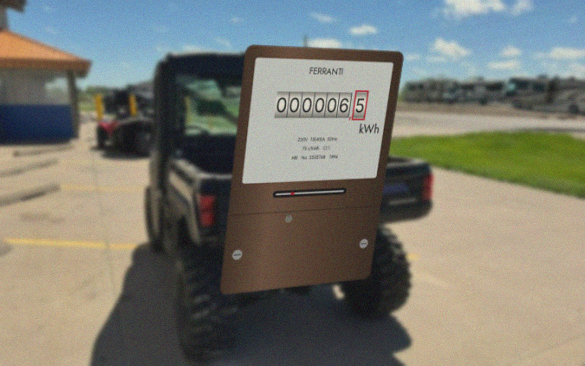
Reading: 6.5 kWh
